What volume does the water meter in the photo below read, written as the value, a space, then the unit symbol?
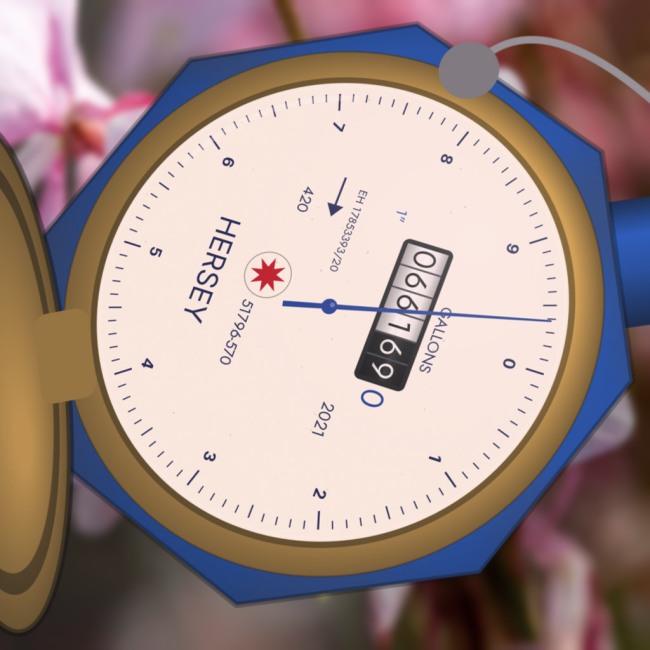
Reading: 661689.6 gal
